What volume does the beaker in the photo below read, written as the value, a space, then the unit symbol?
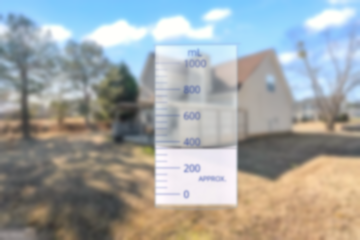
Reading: 350 mL
